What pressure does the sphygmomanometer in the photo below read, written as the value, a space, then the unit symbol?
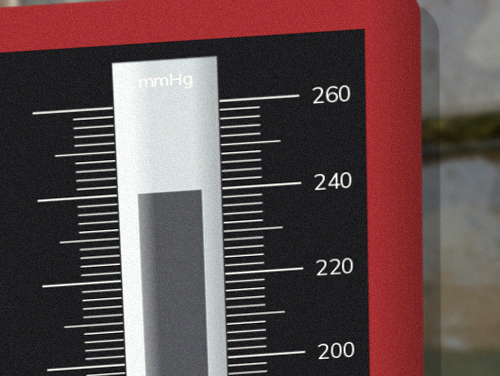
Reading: 240 mmHg
